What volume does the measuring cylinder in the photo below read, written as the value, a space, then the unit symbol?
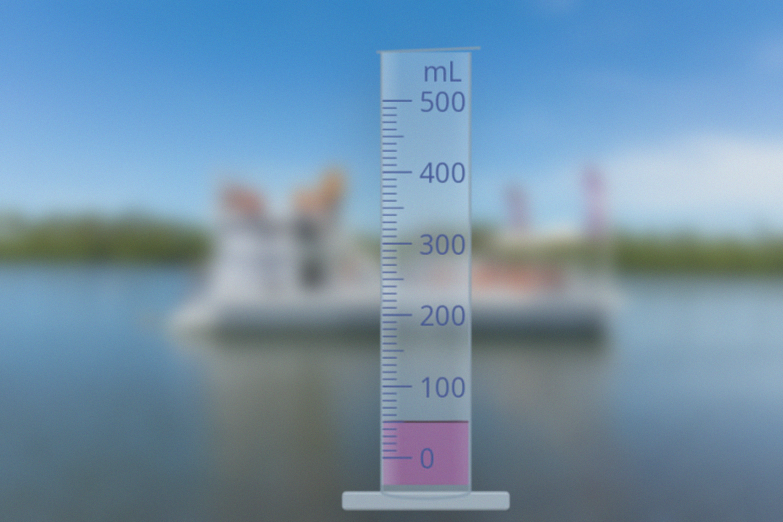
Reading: 50 mL
